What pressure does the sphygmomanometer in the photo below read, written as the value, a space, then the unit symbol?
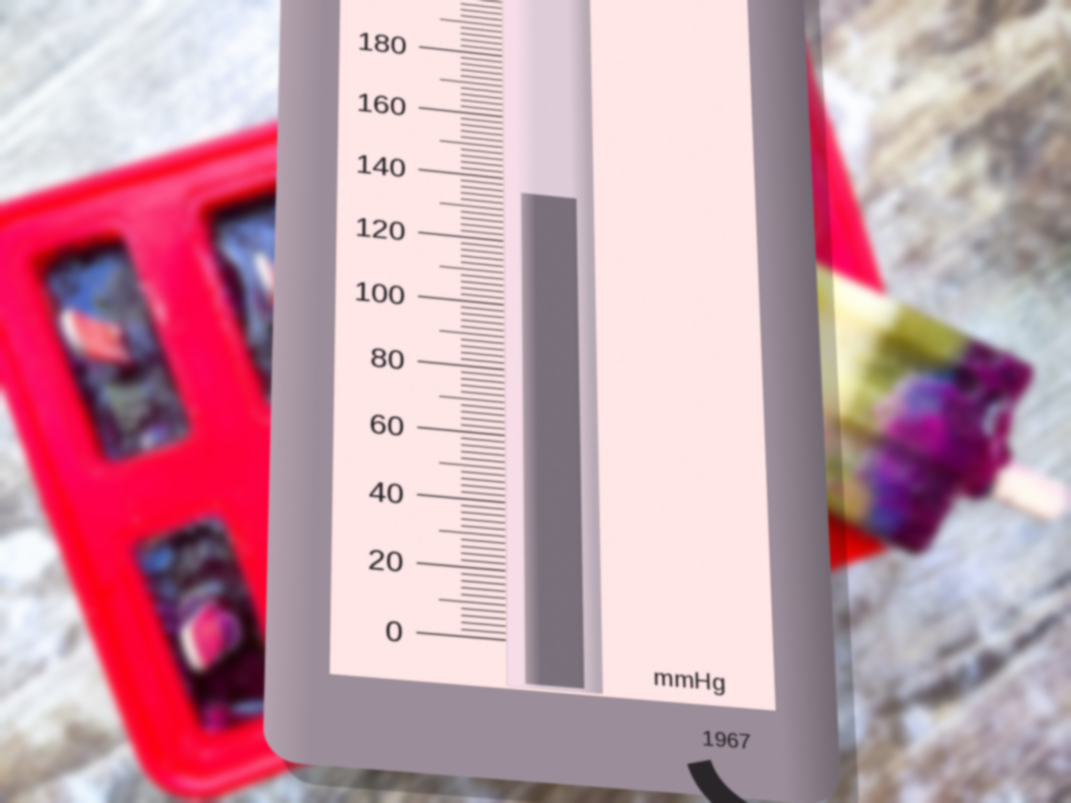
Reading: 136 mmHg
